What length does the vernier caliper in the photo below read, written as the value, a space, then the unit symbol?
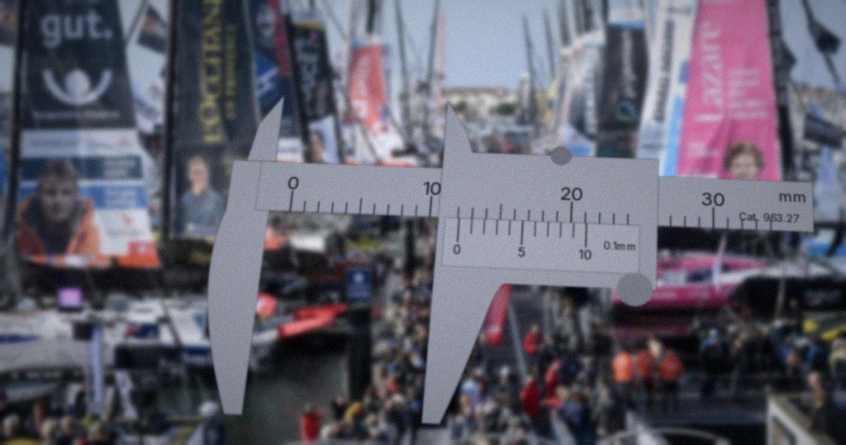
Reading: 12.1 mm
